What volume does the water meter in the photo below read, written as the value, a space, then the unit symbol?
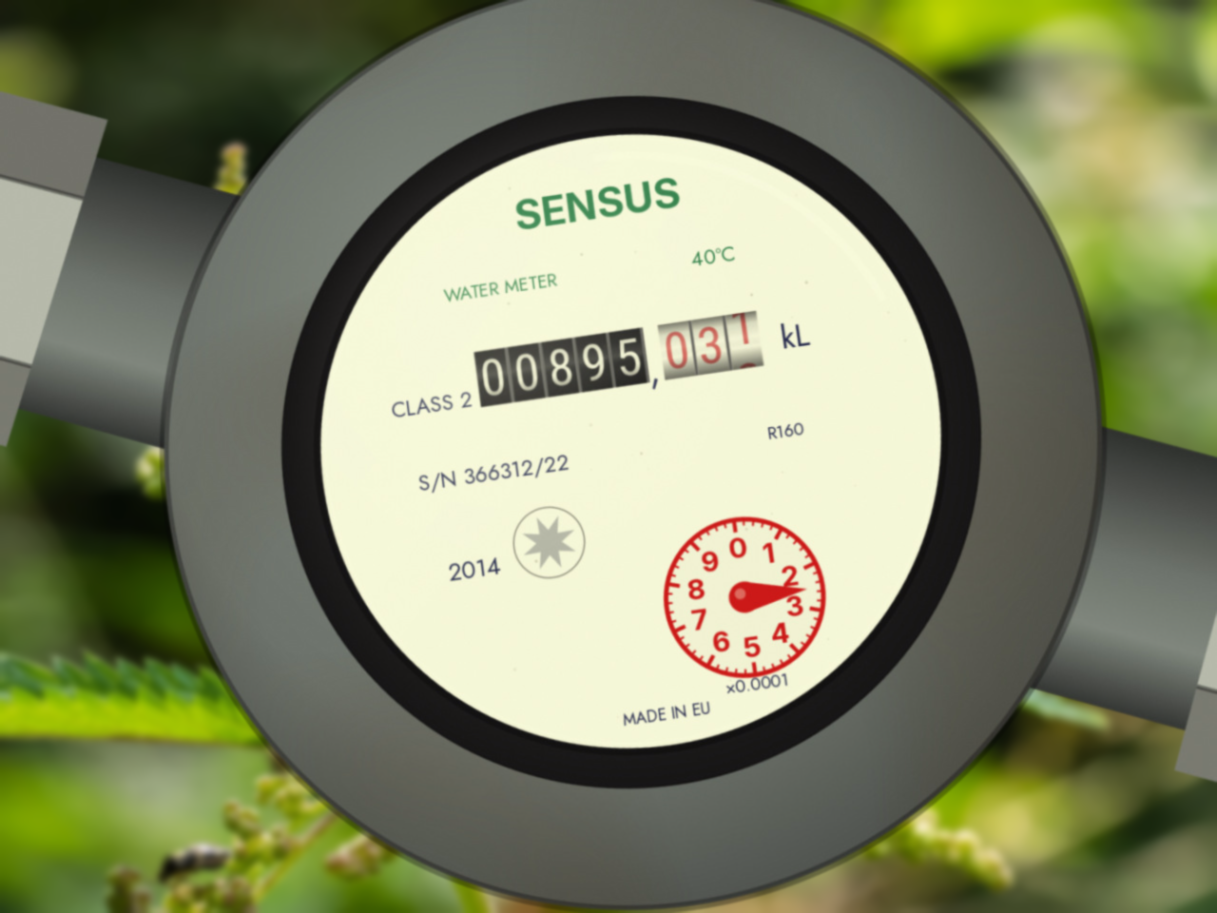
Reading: 895.0312 kL
